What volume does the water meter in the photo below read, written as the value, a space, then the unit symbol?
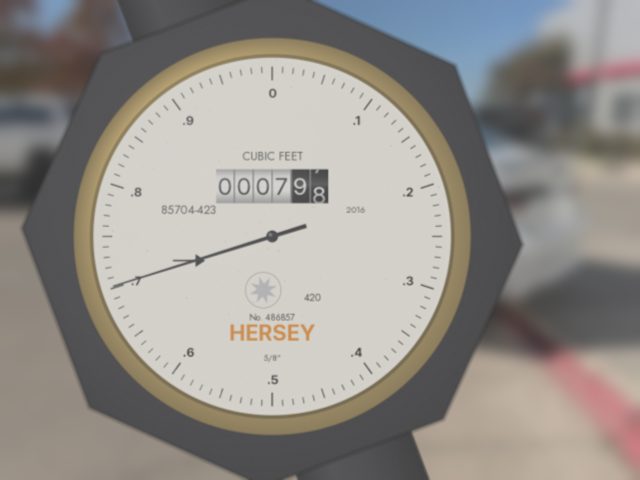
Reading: 797.70 ft³
